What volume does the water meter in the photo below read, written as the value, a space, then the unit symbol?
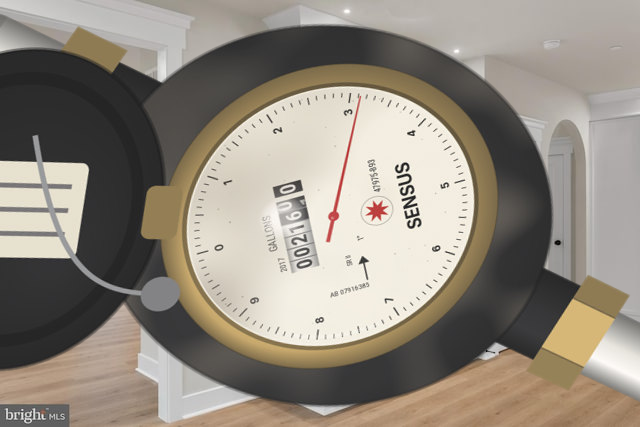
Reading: 21603.1 gal
